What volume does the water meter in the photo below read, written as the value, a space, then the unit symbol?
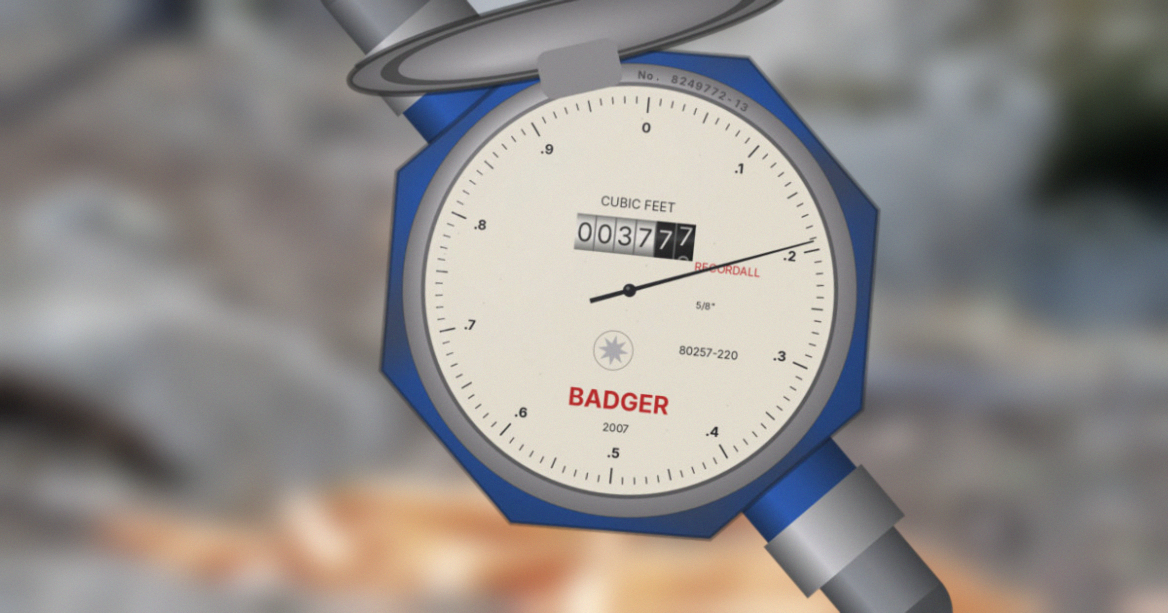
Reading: 3777.19 ft³
